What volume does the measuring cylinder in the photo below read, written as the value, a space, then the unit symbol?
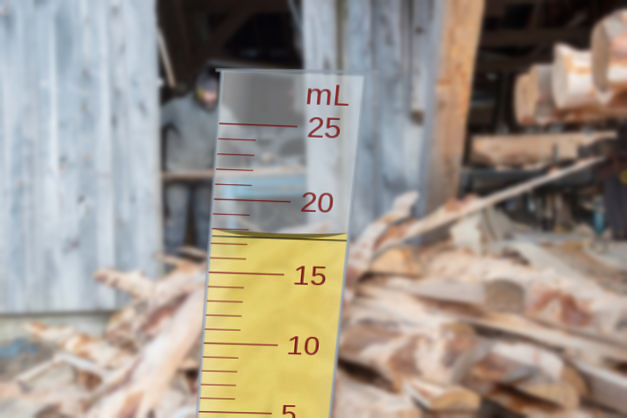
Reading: 17.5 mL
